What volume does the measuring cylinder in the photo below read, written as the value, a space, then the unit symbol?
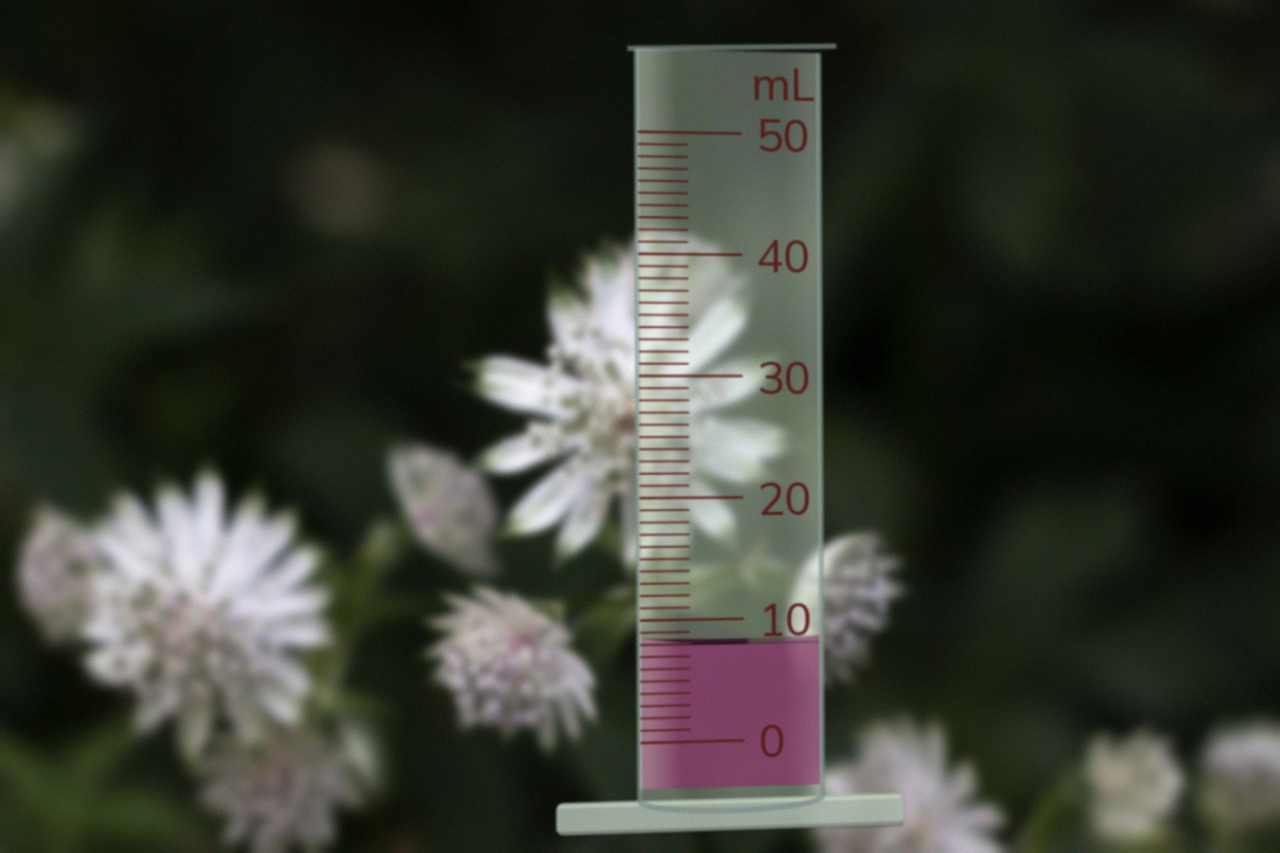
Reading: 8 mL
